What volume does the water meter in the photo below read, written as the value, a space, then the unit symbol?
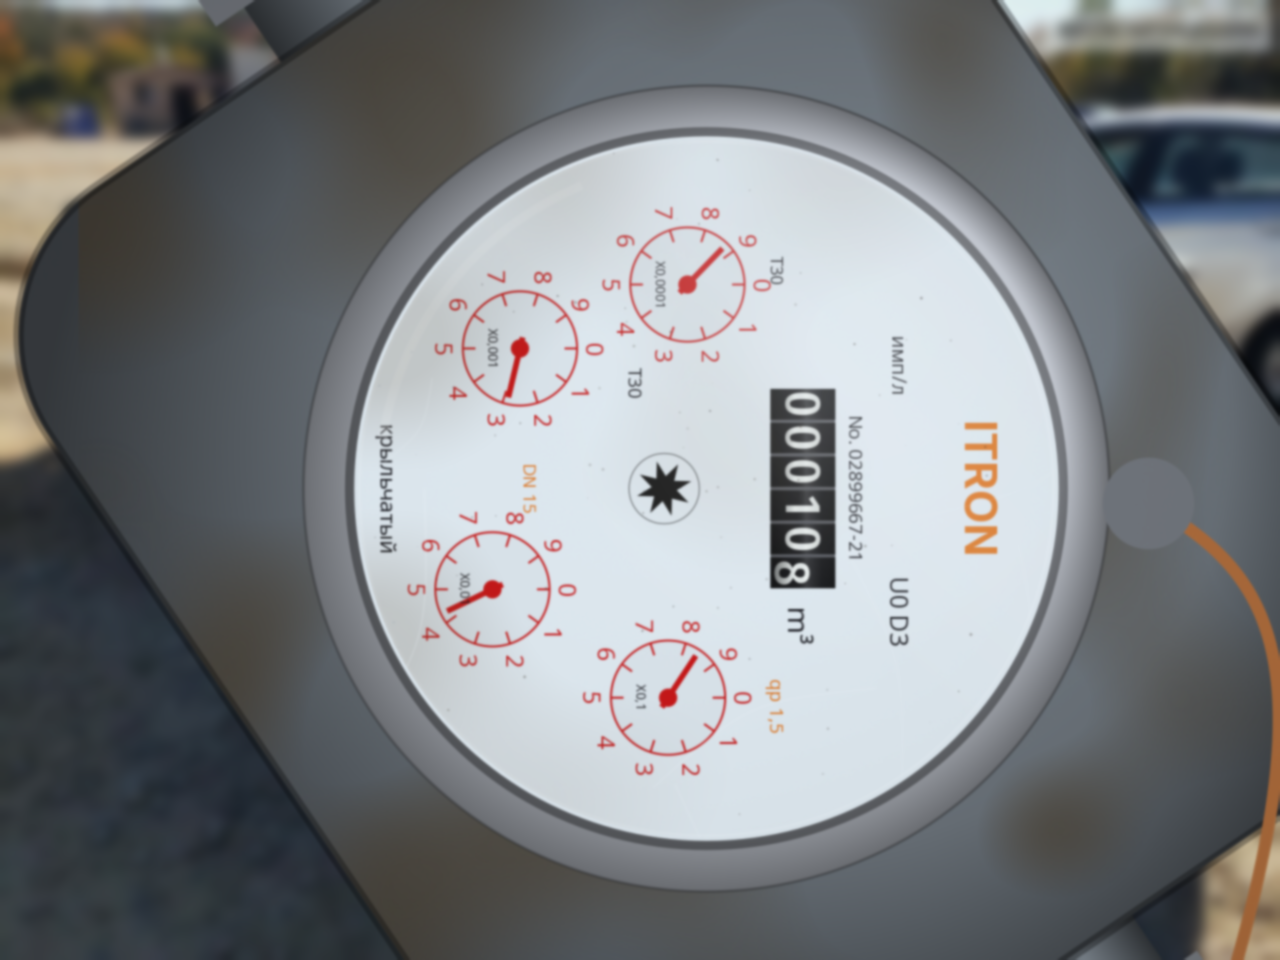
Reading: 107.8428 m³
